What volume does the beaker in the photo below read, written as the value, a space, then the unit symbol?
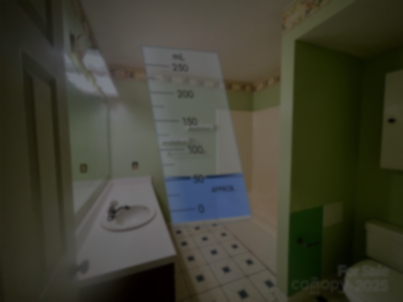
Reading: 50 mL
